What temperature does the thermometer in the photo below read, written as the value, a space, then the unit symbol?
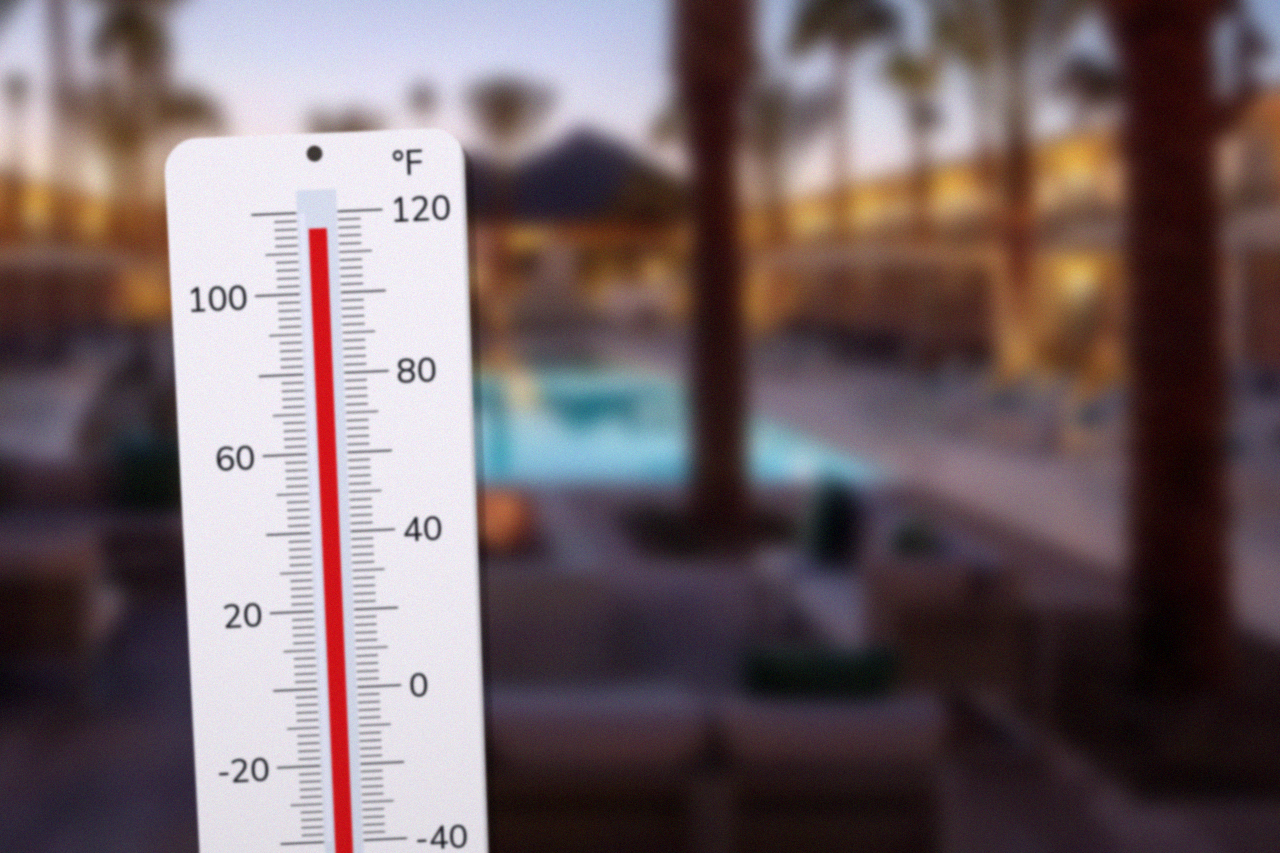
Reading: 116 °F
